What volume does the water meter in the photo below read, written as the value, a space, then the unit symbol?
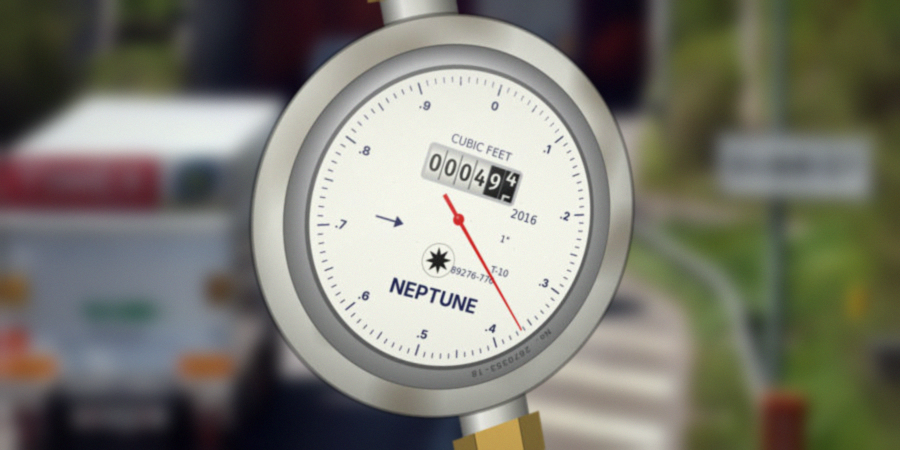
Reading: 494.36 ft³
